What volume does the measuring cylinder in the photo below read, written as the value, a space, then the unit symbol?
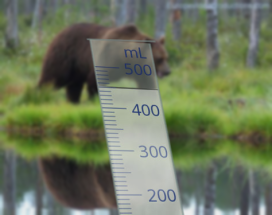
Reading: 450 mL
